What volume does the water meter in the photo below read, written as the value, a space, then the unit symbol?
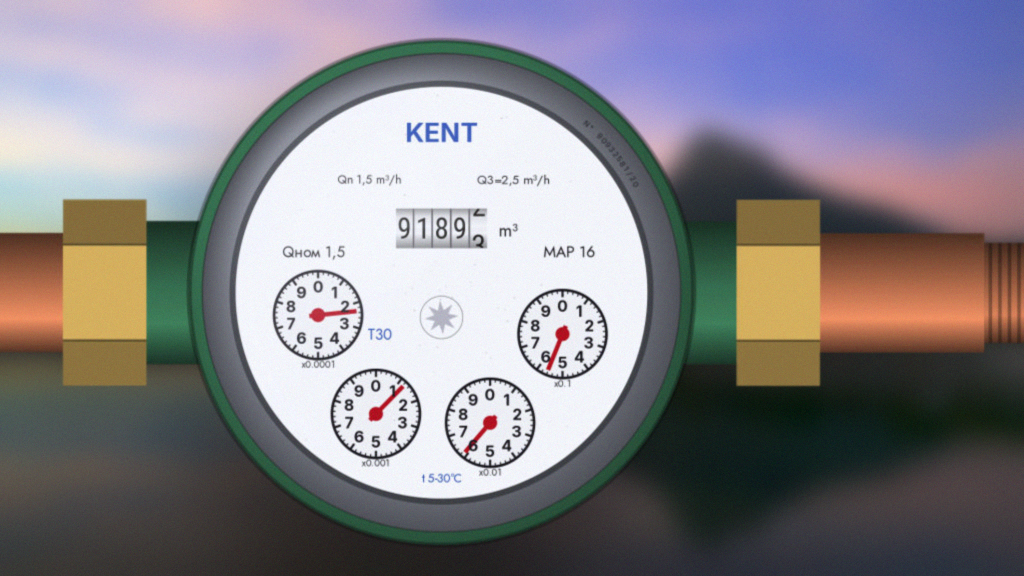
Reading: 91892.5612 m³
